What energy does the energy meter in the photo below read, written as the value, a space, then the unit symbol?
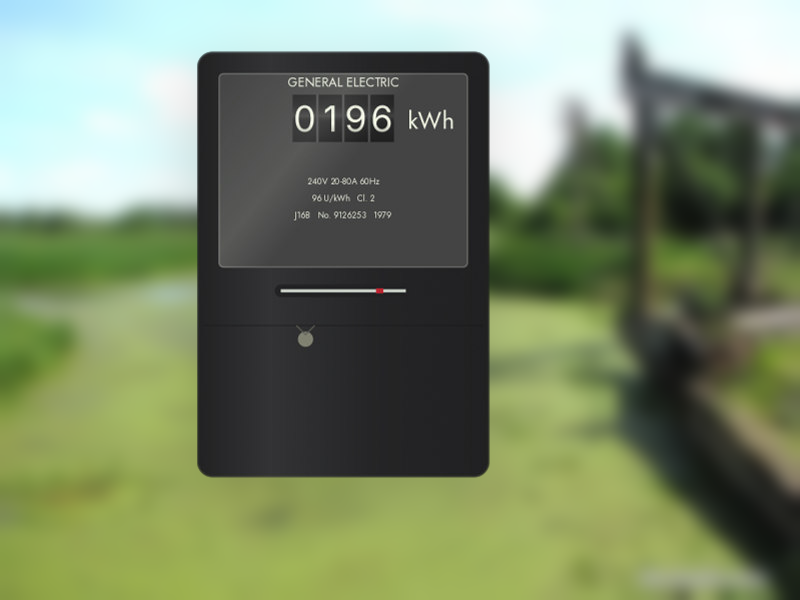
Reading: 196 kWh
